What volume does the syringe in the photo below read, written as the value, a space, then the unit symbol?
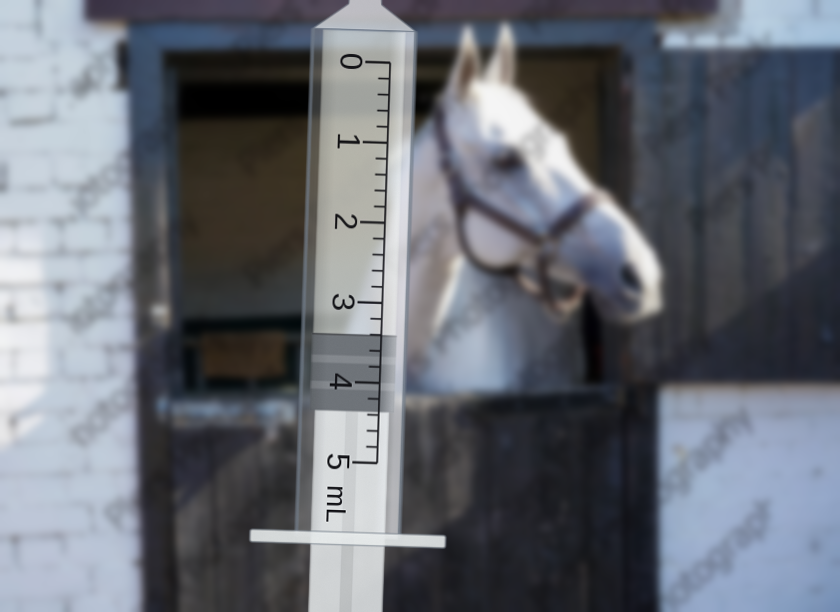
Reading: 3.4 mL
